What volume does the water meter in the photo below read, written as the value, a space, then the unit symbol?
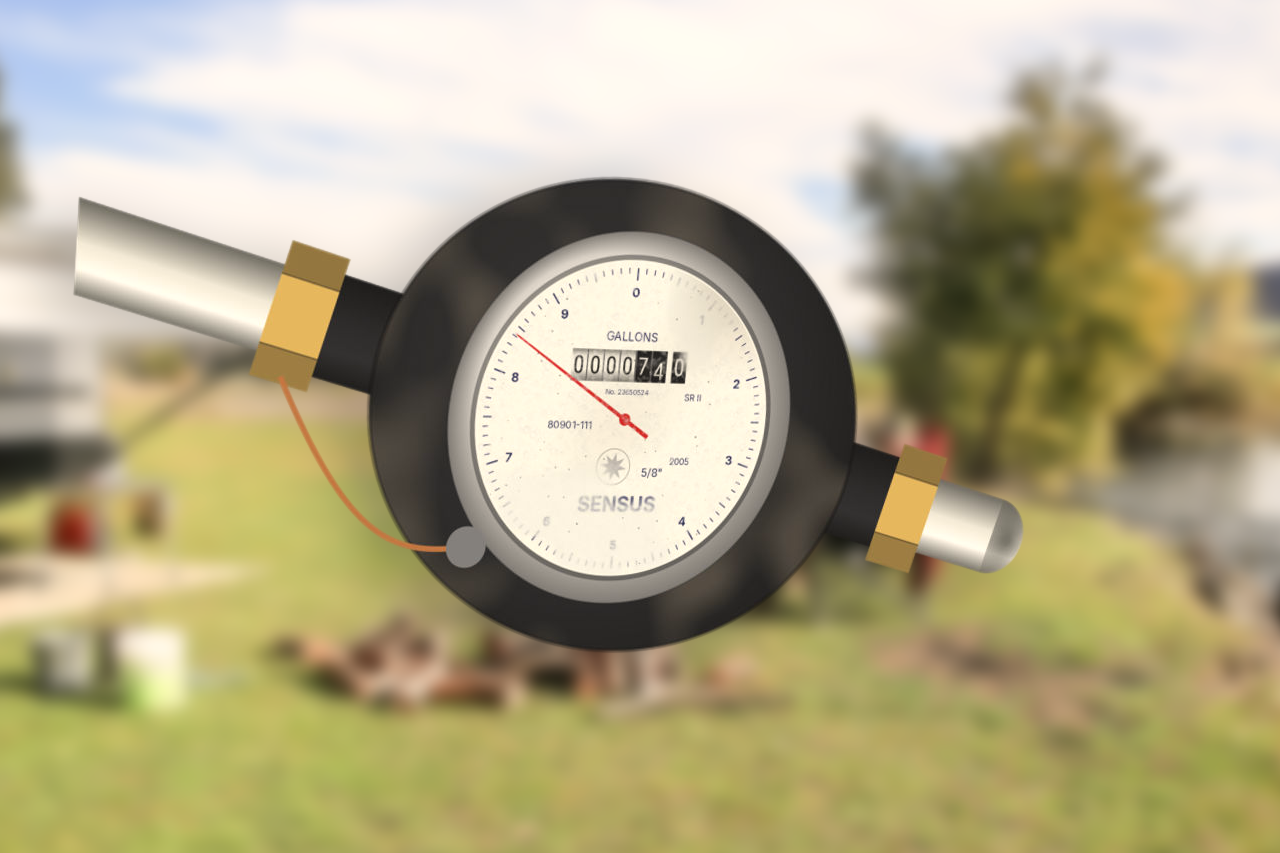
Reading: 738.4 gal
